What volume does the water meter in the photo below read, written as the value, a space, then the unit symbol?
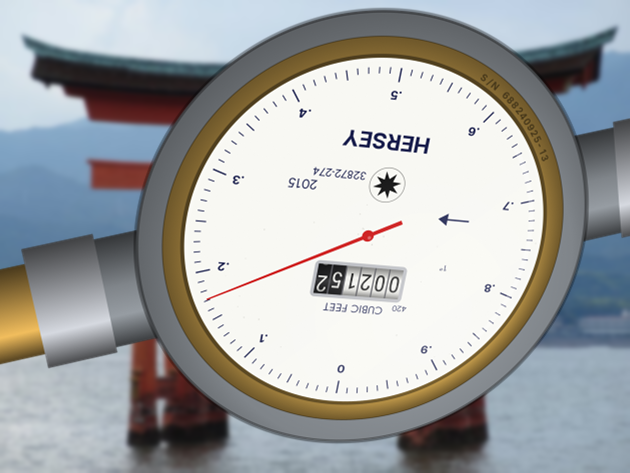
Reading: 2152.17 ft³
